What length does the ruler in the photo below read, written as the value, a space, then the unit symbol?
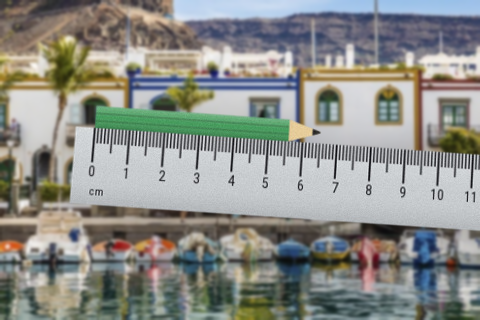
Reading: 6.5 cm
